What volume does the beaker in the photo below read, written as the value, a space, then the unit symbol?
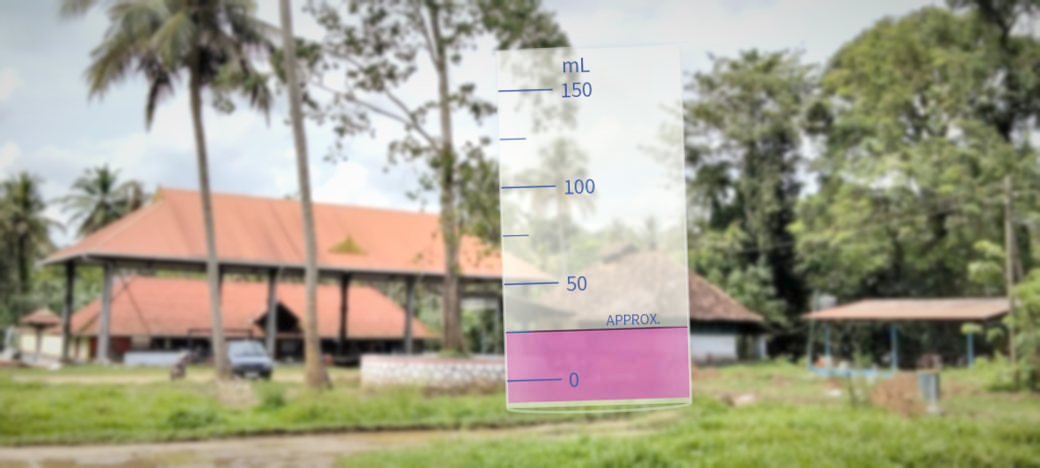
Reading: 25 mL
